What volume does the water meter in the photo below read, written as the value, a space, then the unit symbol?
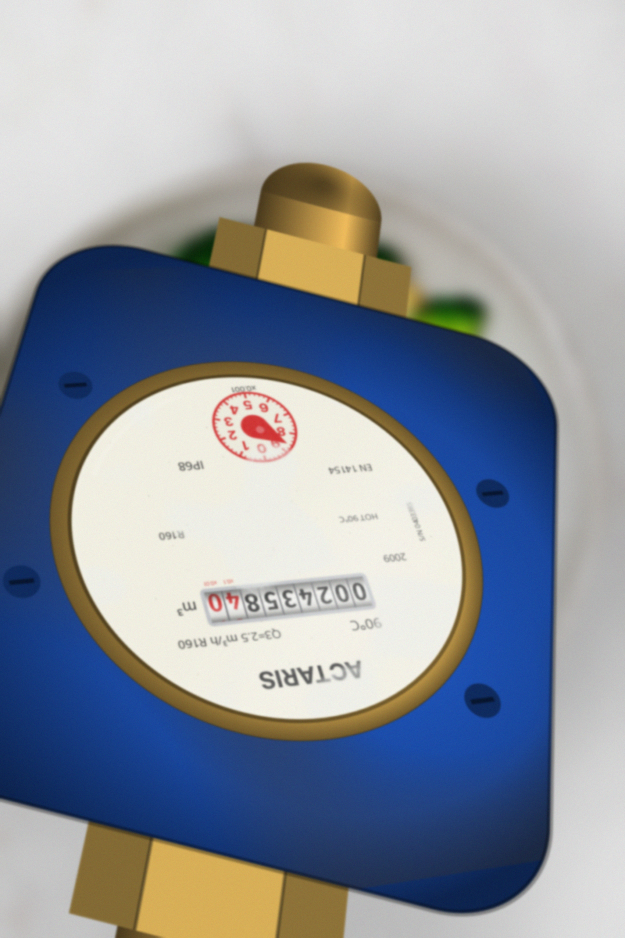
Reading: 24358.398 m³
